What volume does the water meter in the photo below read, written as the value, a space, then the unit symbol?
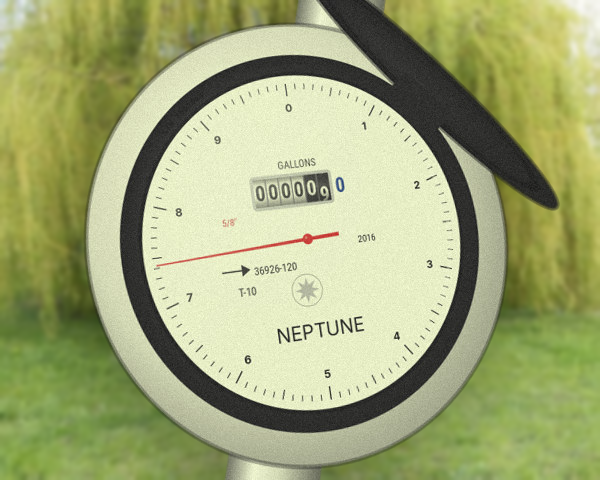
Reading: 87.4 gal
